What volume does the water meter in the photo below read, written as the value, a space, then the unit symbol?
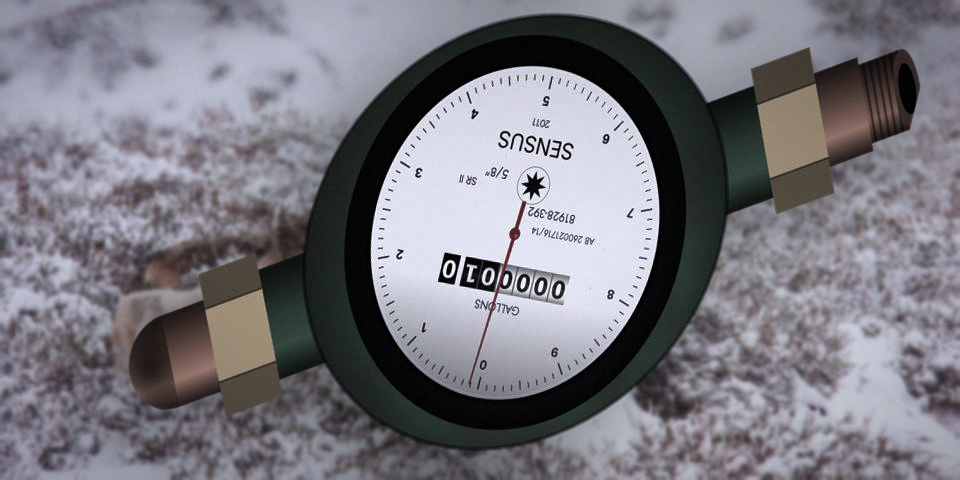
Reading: 10.1 gal
